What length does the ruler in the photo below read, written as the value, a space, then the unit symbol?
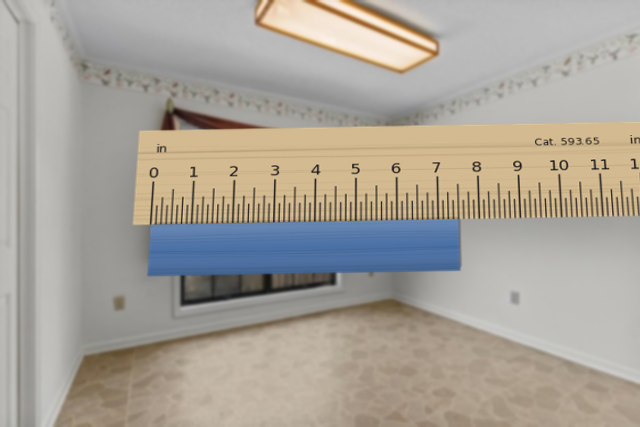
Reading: 7.5 in
